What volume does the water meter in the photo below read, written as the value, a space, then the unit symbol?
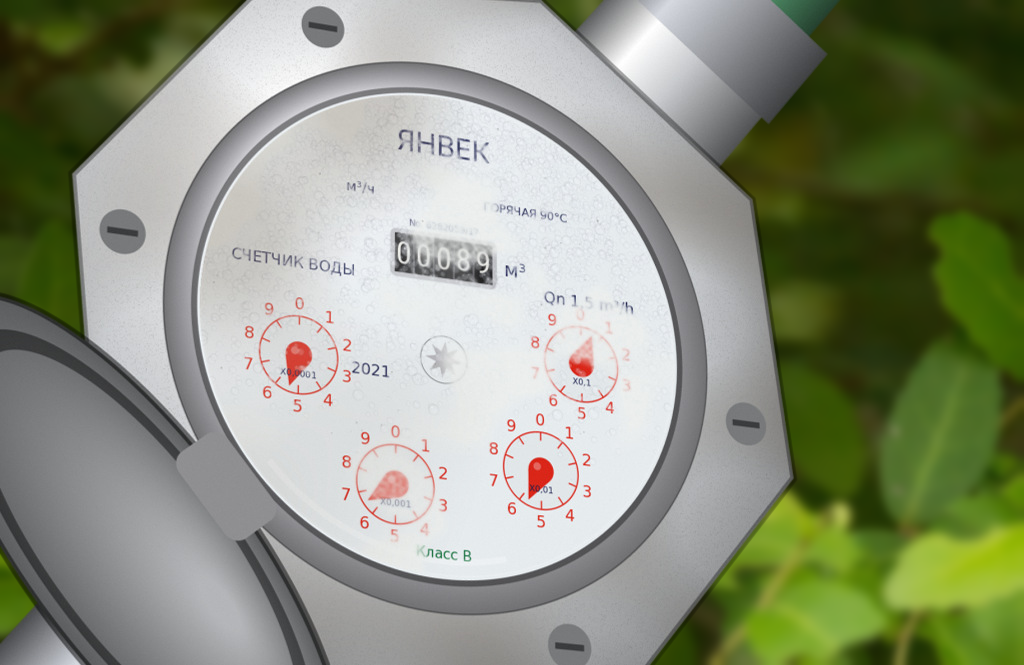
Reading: 89.0565 m³
